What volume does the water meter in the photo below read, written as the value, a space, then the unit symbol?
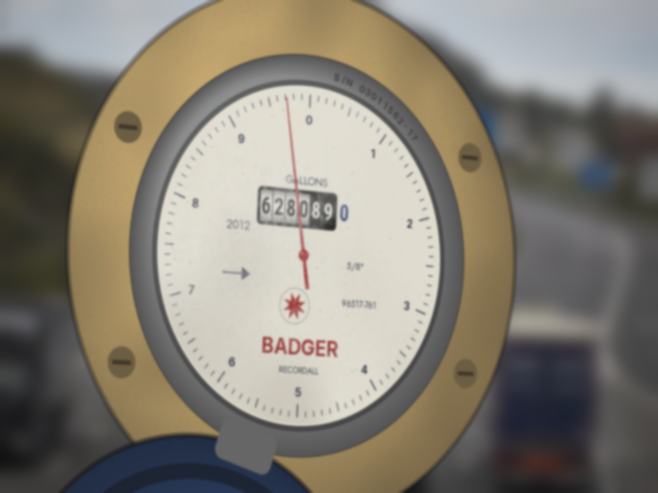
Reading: 6280889.7 gal
